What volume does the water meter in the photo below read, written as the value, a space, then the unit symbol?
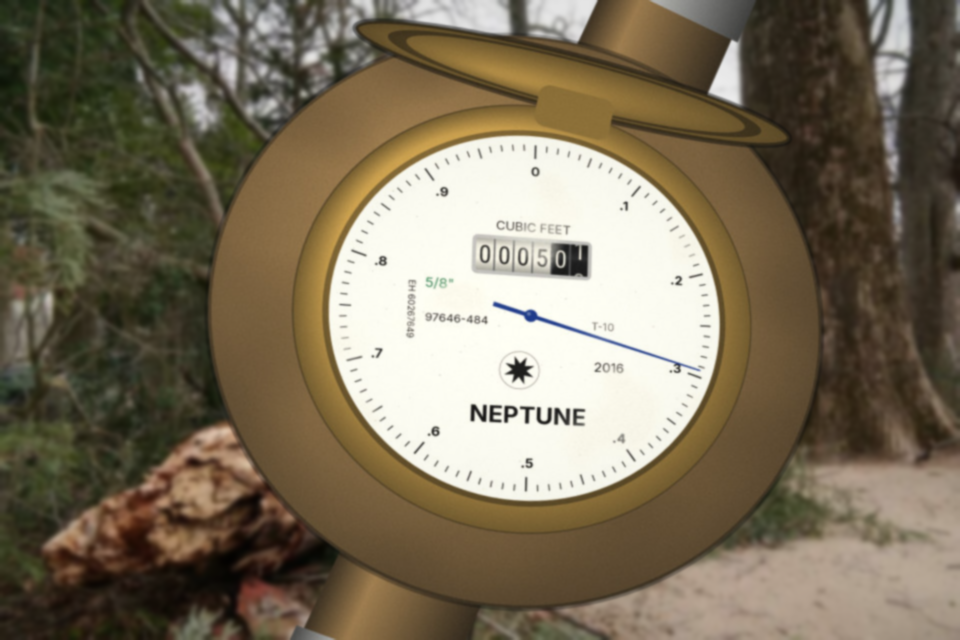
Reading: 501.29 ft³
